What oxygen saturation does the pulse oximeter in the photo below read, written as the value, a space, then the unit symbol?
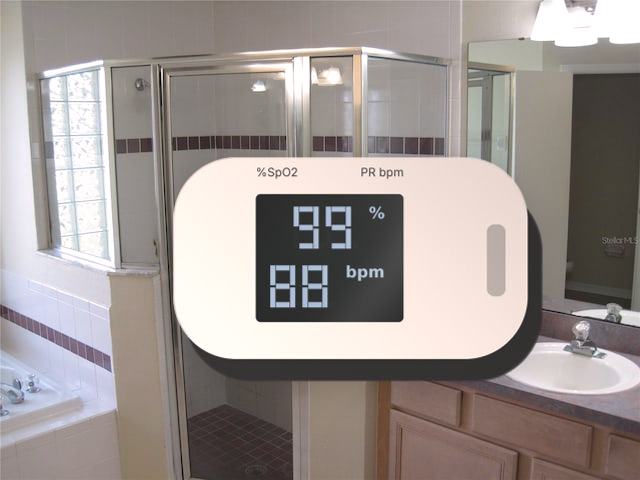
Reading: 99 %
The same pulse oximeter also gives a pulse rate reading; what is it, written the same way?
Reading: 88 bpm
